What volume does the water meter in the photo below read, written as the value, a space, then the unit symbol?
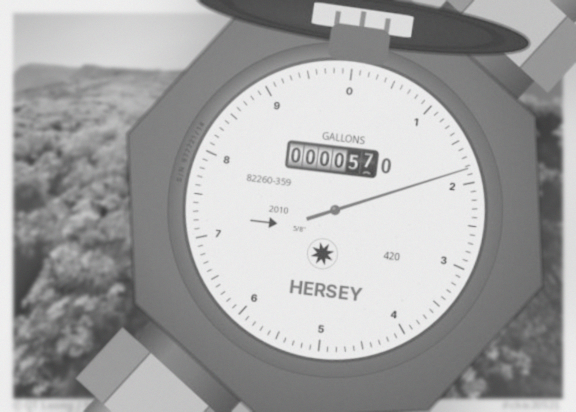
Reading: 571.8 gal
